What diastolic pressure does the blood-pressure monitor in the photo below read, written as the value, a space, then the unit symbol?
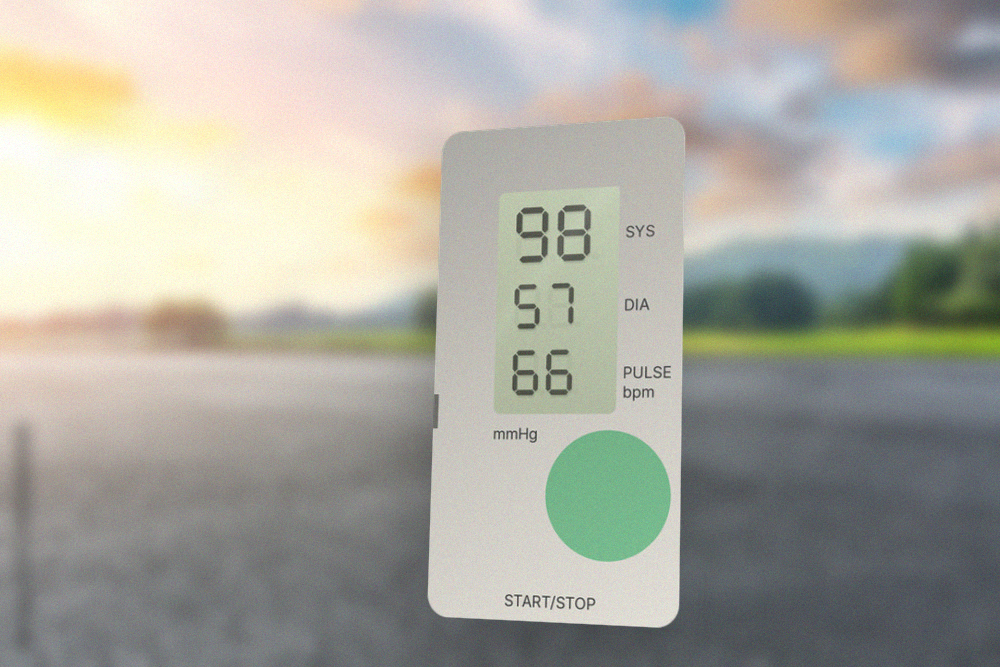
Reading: 57 mmHg
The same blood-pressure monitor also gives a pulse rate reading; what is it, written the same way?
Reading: 66 bpm
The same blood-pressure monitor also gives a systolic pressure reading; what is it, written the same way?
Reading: 98 mmHg
